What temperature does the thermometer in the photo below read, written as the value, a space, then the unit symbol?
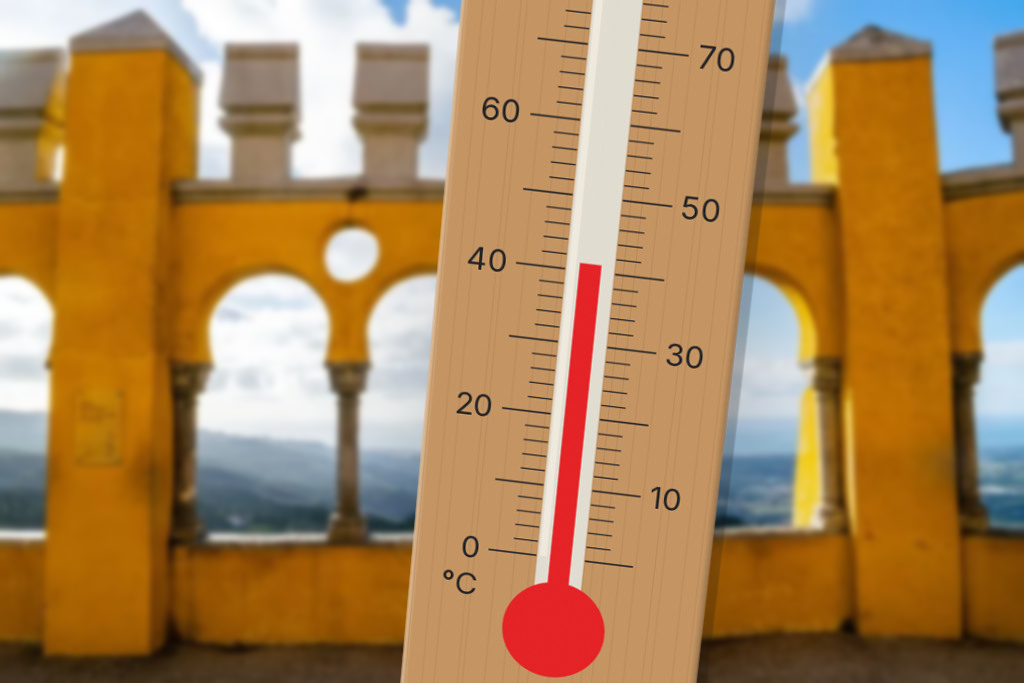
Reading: 41 °C
